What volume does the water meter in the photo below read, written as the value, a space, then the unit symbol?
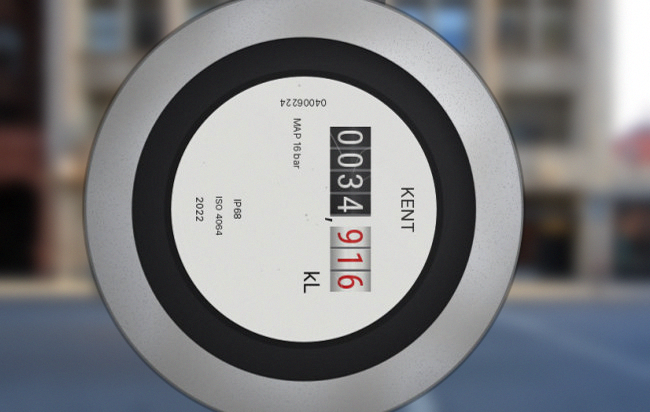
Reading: 34.916 kL
